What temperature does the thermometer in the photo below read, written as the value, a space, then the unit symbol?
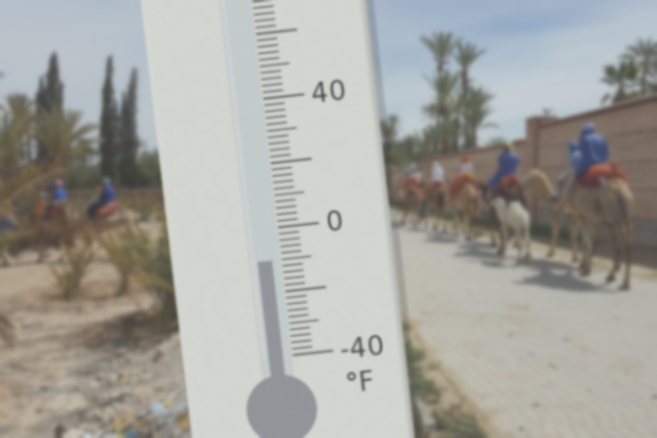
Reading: -10 °F
